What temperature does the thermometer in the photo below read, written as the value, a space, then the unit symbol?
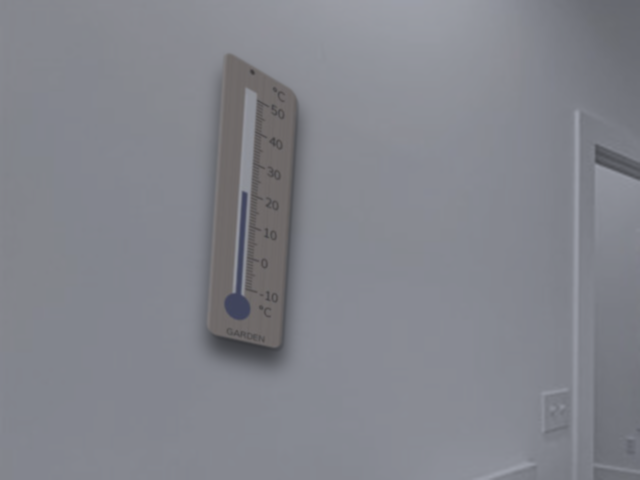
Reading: 20 °C
